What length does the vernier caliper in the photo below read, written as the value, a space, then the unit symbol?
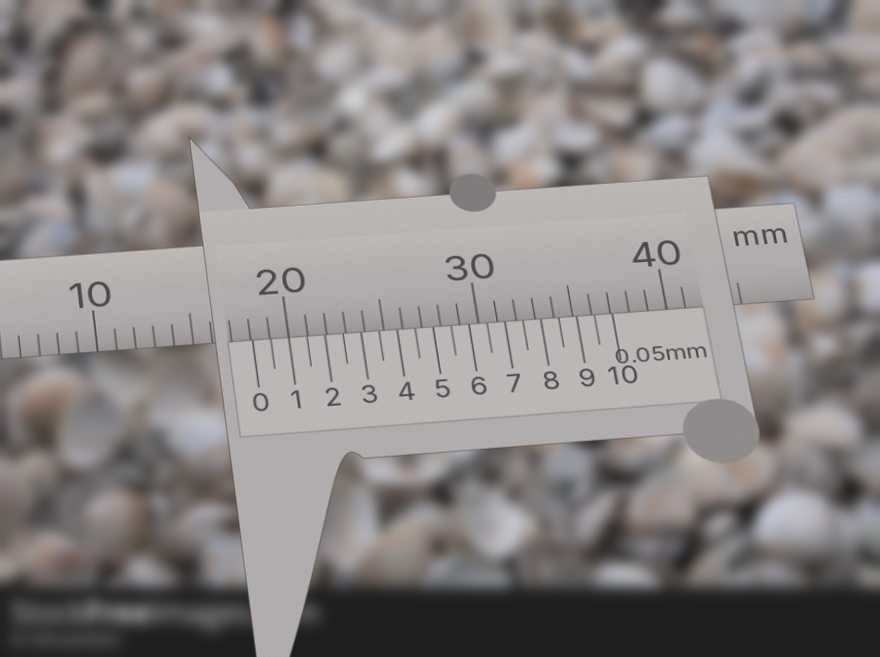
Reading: 18.1 mm
